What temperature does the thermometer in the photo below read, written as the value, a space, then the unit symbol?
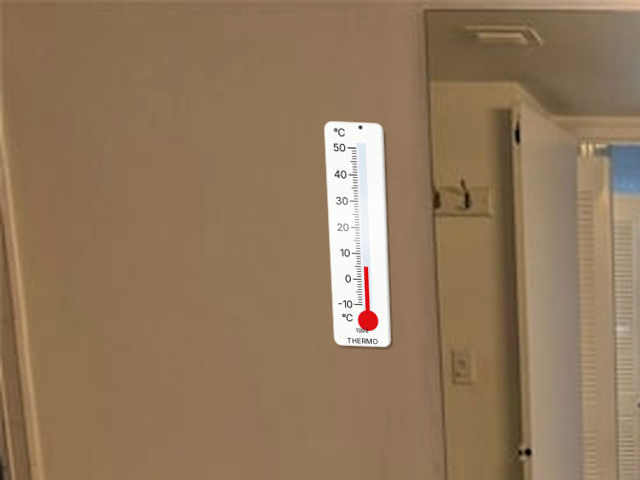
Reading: 5 °C
